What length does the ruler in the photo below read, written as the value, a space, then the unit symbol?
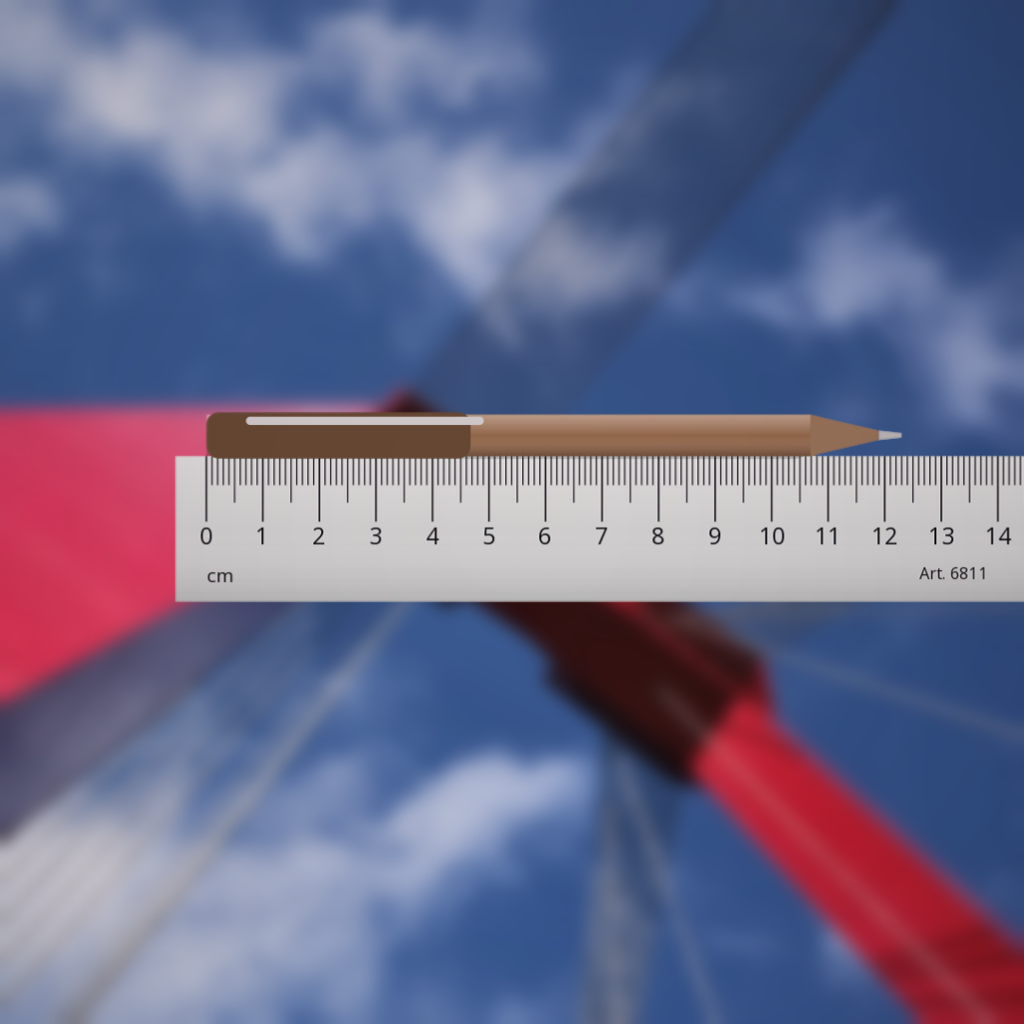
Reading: 12.3 cm
